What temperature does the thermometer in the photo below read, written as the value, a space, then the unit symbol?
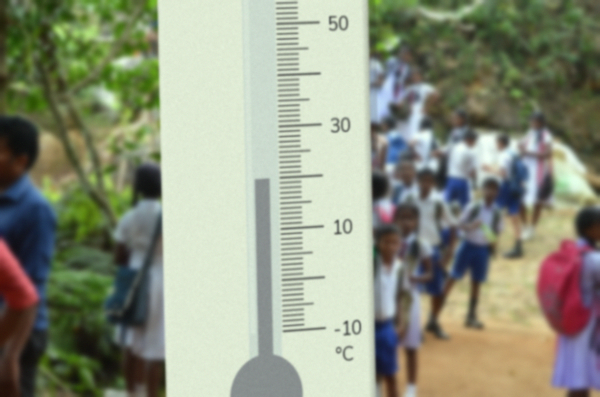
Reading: 20 °C
